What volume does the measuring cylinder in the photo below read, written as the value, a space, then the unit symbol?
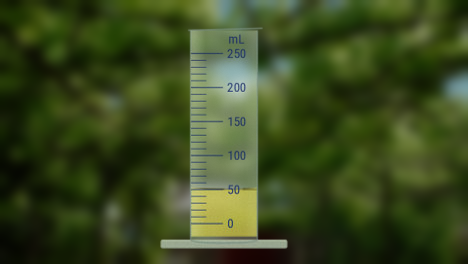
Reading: 50 mL
